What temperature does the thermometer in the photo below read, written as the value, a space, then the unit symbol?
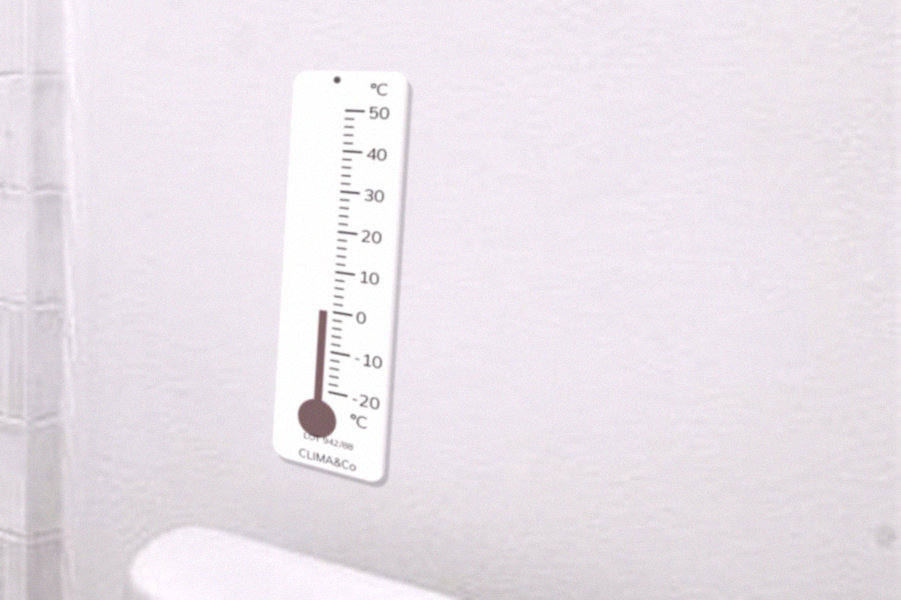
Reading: 0 °C
